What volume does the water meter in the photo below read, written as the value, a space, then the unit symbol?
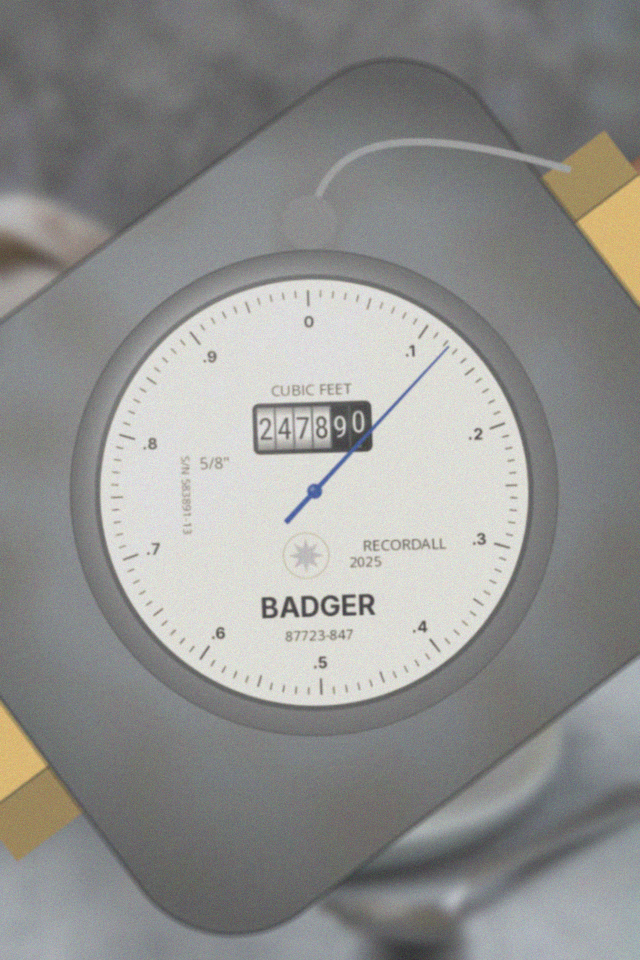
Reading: 247890.12 ft³
